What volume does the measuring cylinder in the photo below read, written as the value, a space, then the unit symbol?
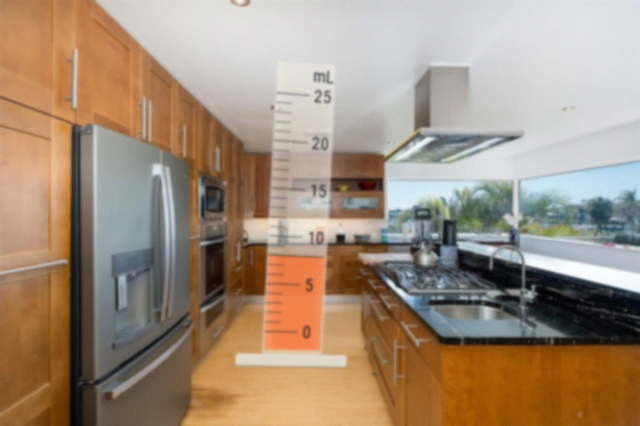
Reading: 8 mL
